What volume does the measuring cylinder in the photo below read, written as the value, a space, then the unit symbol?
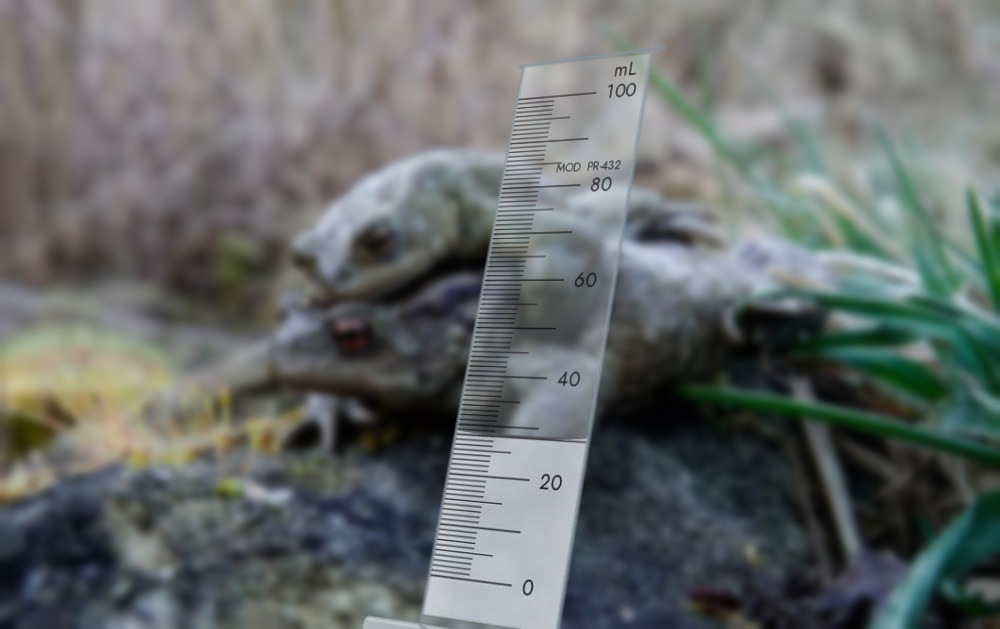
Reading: 28 mL
